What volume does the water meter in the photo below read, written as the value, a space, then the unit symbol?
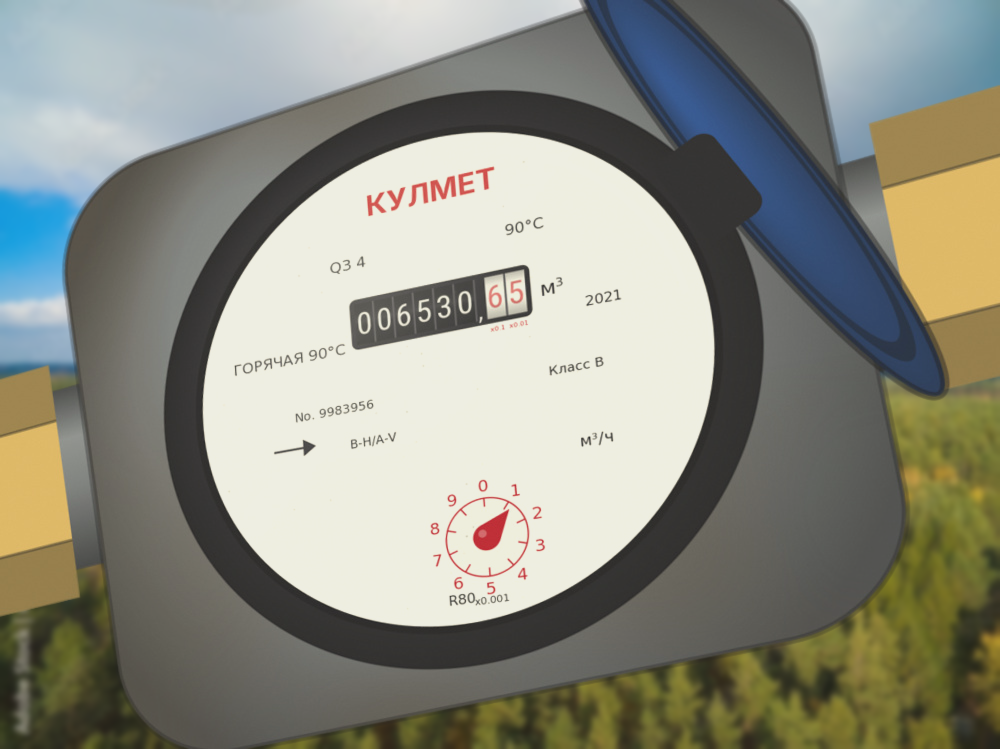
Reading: 6530.651 m³
